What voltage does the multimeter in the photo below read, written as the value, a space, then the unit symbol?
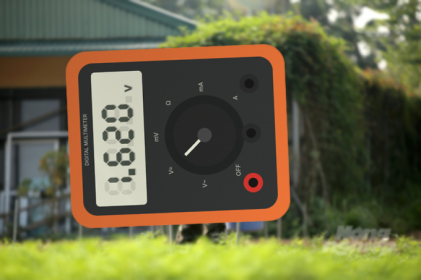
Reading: 1.620 V
